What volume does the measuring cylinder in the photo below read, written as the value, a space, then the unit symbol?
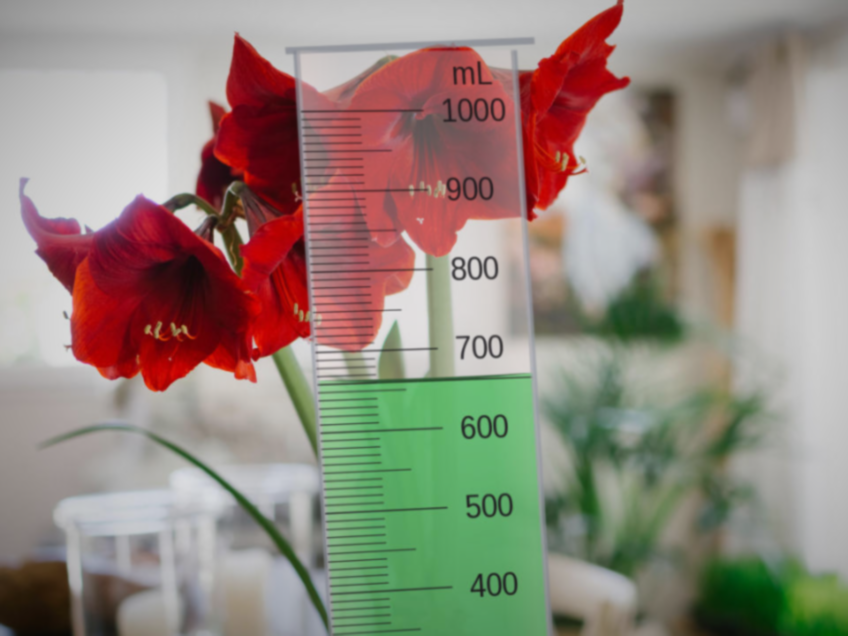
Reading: 660 mL
